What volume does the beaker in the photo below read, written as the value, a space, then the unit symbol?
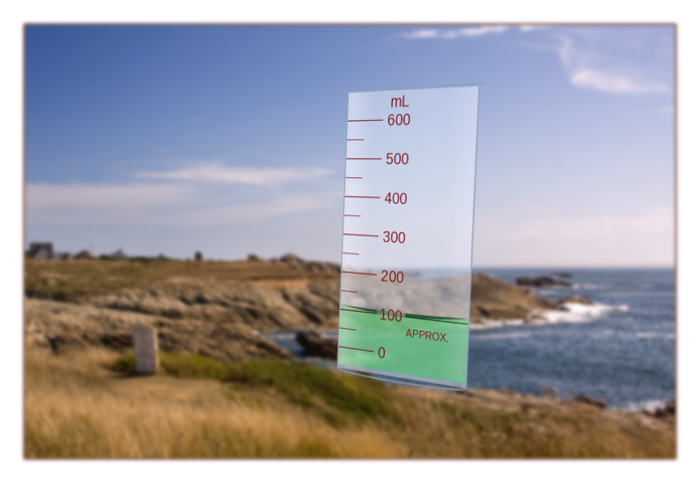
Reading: 100 mL
